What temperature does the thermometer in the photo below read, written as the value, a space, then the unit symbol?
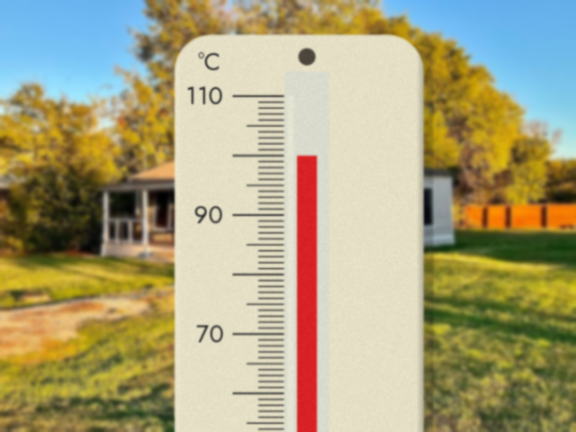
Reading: 100 °C
